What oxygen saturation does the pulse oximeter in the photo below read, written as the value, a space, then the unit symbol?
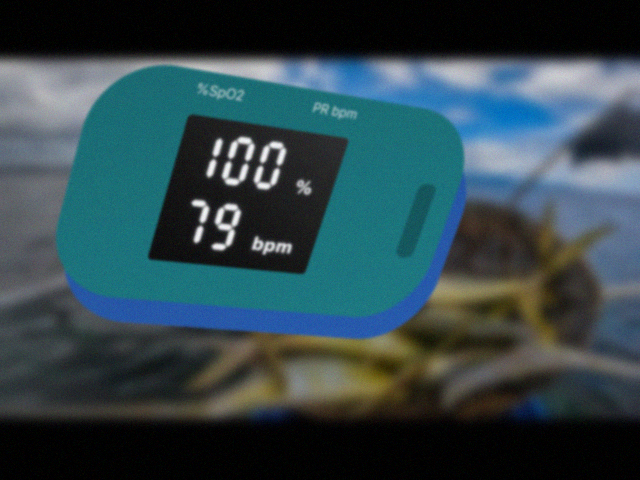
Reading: 100 %
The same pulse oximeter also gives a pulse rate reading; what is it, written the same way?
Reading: 79 bpm
